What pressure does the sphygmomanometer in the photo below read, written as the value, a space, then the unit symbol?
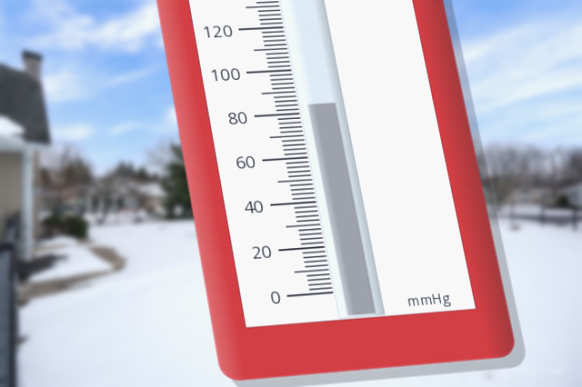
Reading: 84 mmHg
